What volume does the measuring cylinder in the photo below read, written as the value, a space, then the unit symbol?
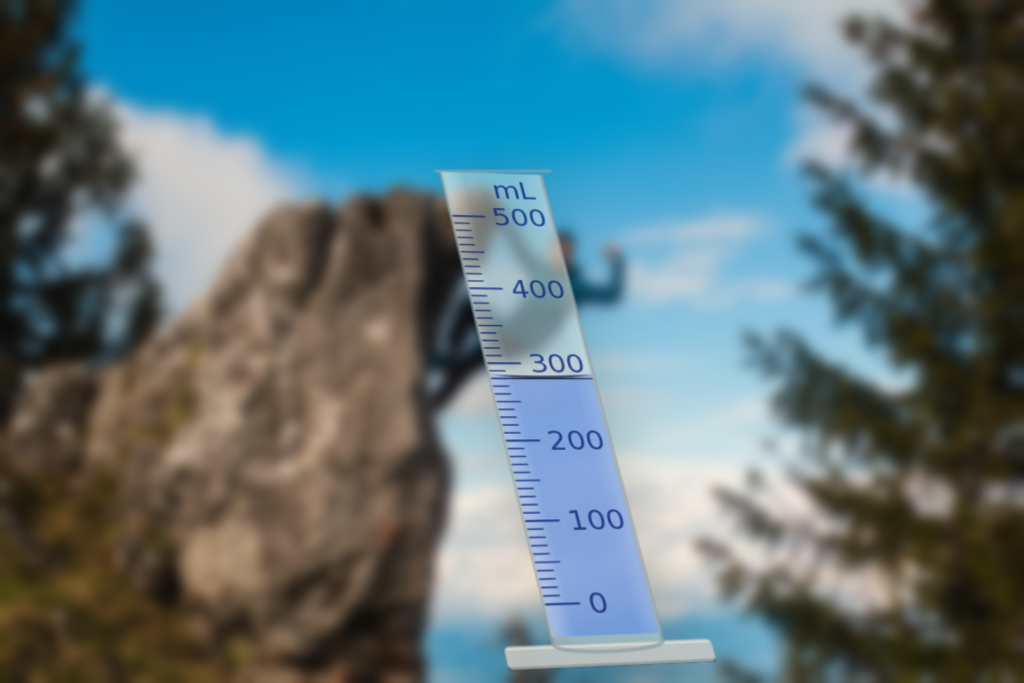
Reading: 280 mL
